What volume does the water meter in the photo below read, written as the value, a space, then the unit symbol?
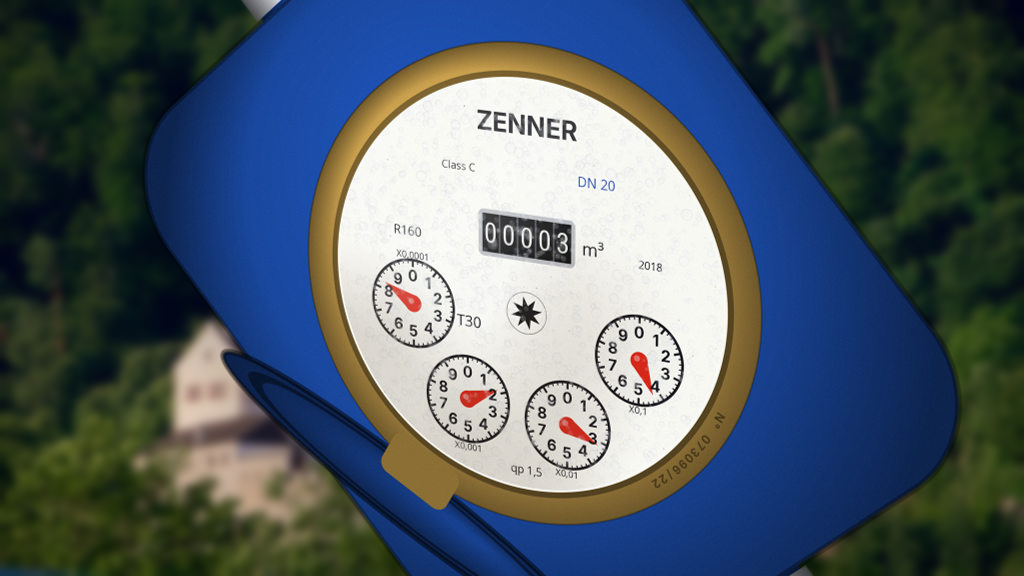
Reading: 3.4318 m³
